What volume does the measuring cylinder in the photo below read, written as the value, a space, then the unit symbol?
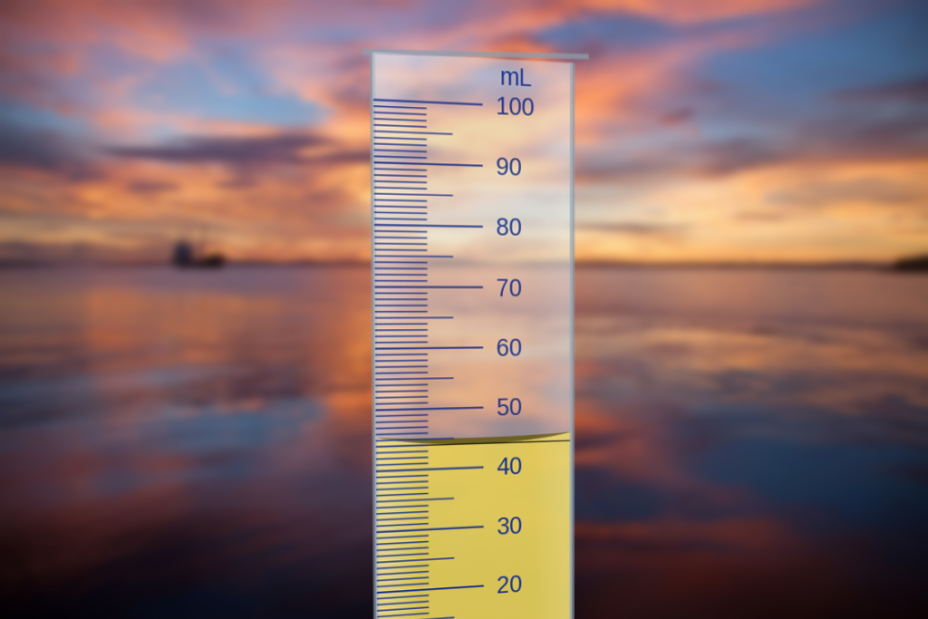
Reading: 44 mL
